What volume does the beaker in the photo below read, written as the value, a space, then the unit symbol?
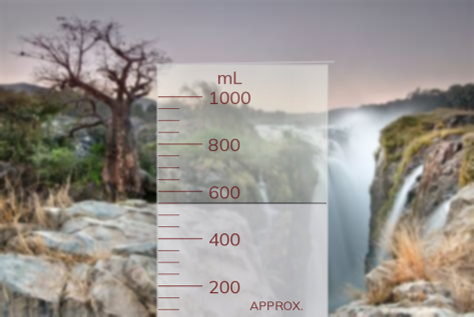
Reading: 550 mL
